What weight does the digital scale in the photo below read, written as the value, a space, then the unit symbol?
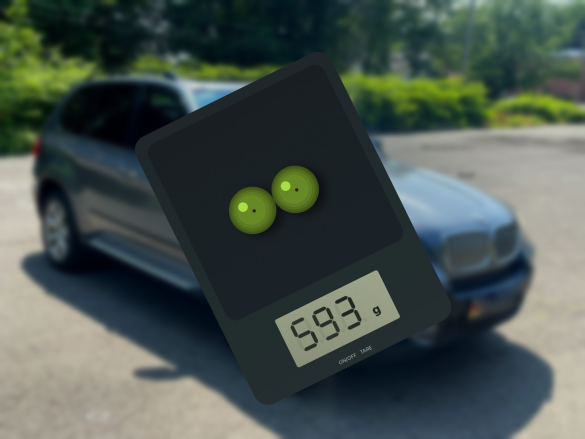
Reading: 593 g
